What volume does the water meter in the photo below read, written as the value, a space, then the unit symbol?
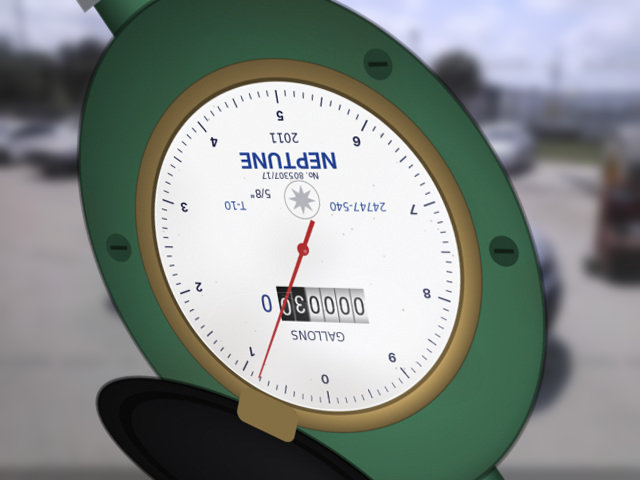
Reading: 300.8 gal
